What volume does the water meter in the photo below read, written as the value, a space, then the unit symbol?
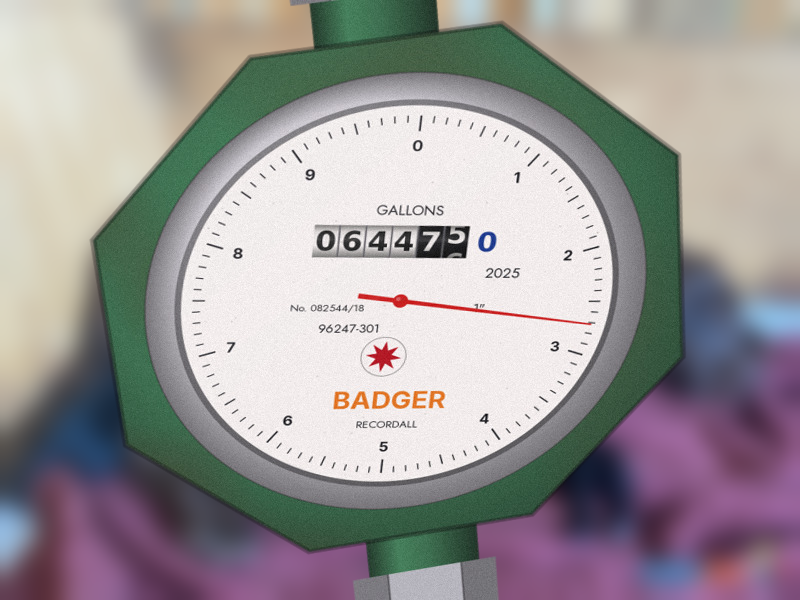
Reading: 644752.7 gal
